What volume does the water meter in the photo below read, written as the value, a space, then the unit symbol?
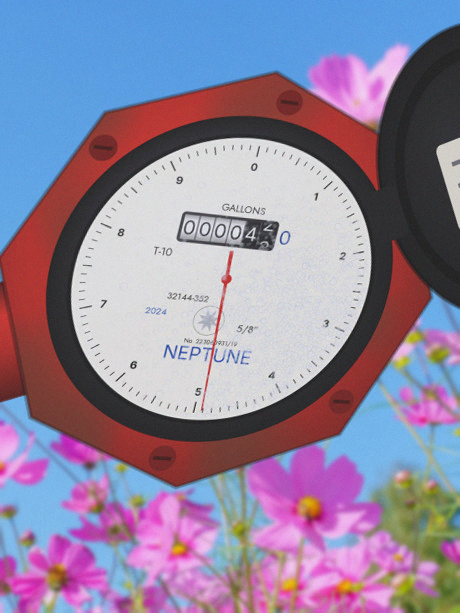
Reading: 424.9 gal
